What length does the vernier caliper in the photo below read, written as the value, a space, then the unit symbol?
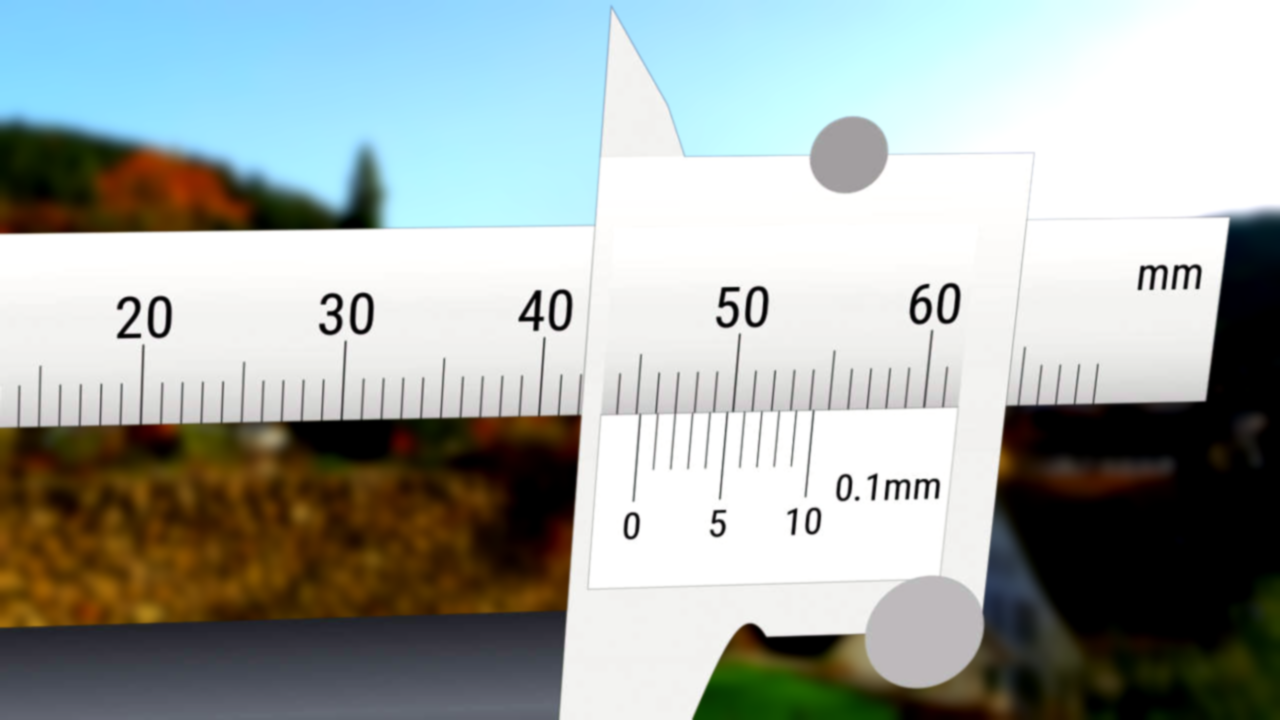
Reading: 45.2 mm
